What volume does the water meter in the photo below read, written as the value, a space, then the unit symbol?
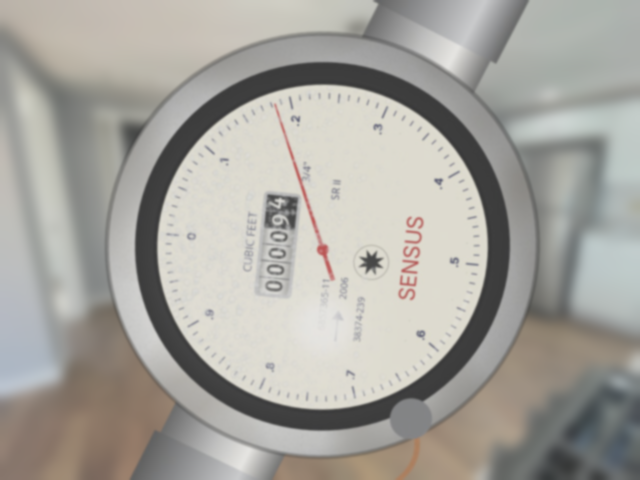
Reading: 94.18 ft³
